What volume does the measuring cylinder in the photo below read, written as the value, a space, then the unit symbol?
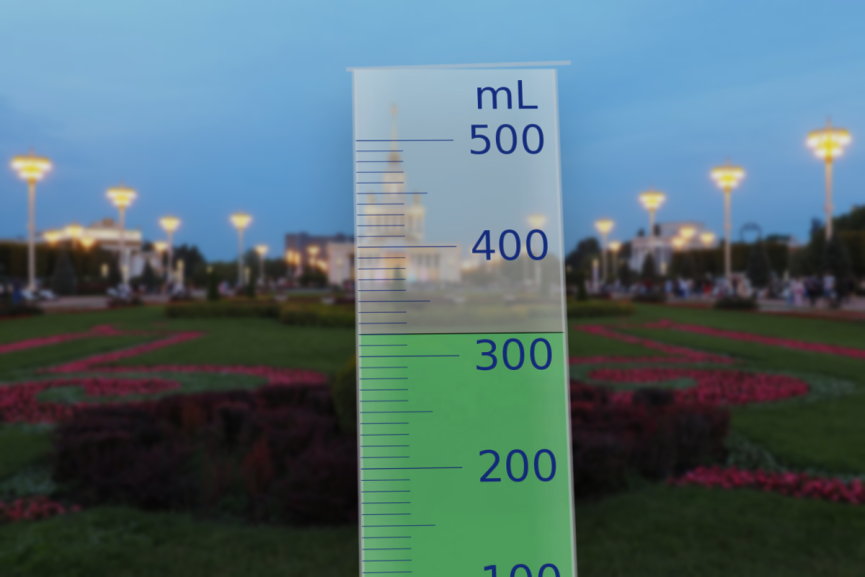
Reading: 320 mL
